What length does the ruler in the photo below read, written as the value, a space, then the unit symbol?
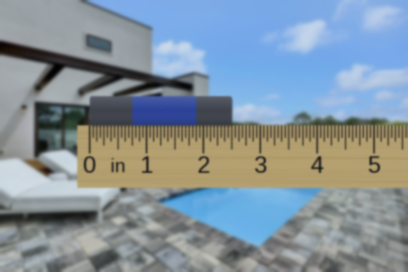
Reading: 2.5 in
